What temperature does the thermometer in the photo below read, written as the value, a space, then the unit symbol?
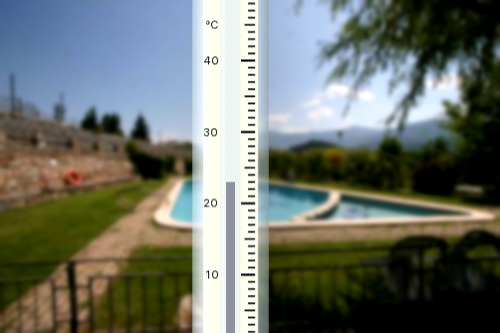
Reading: 23 °C
